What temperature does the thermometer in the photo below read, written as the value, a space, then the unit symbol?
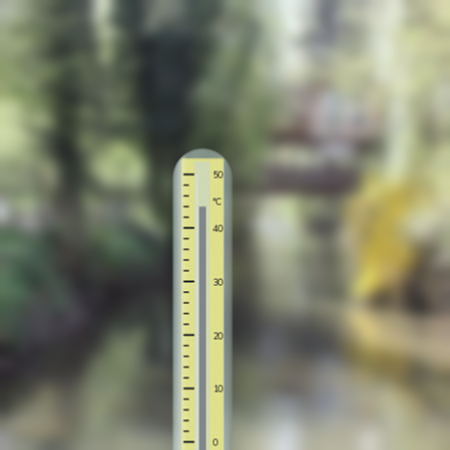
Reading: 44 °C
